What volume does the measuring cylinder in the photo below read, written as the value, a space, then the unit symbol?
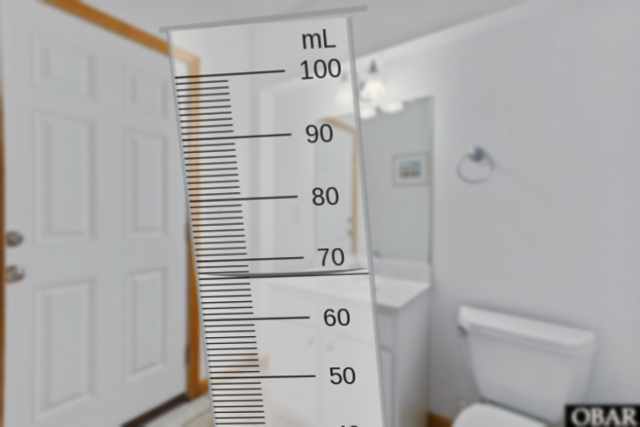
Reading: 67 mL
